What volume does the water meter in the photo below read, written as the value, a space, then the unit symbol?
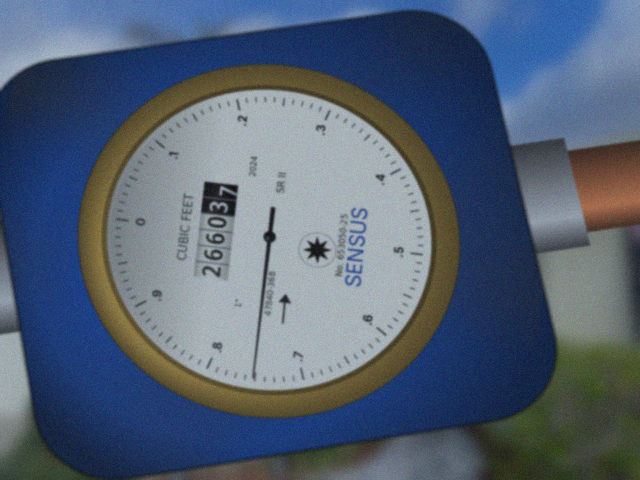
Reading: 266036.75 ft³
